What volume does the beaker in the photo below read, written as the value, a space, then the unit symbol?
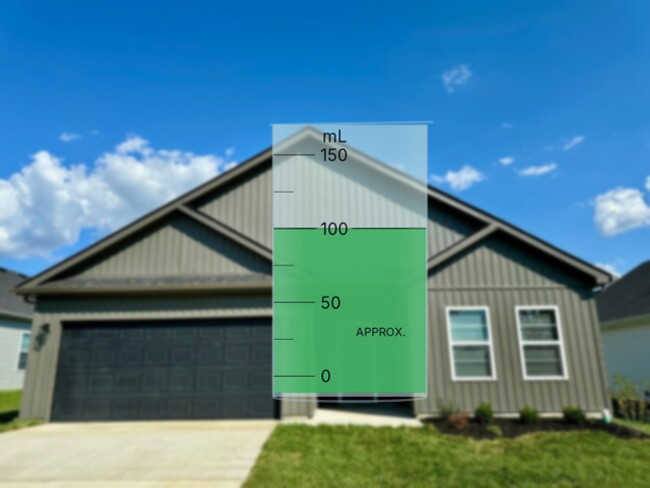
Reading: 100 mL
